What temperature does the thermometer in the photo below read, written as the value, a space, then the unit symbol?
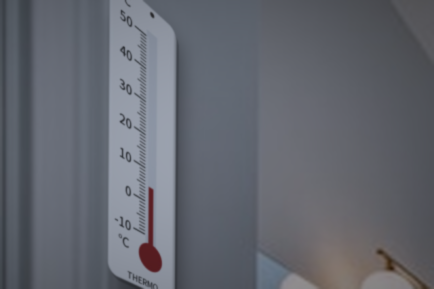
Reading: 5 °C
